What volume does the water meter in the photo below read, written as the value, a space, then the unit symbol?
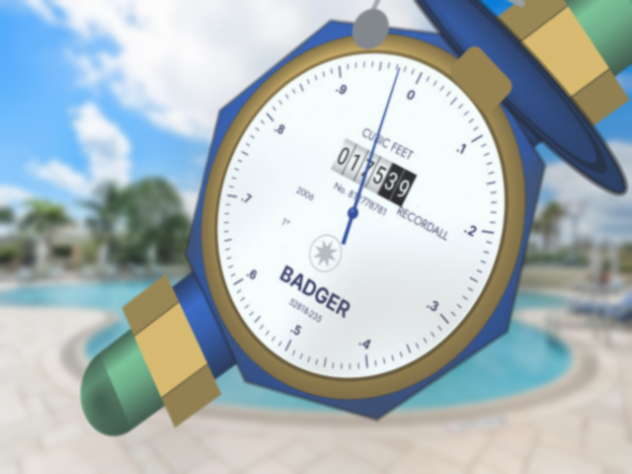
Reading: 17538.97 ft³
